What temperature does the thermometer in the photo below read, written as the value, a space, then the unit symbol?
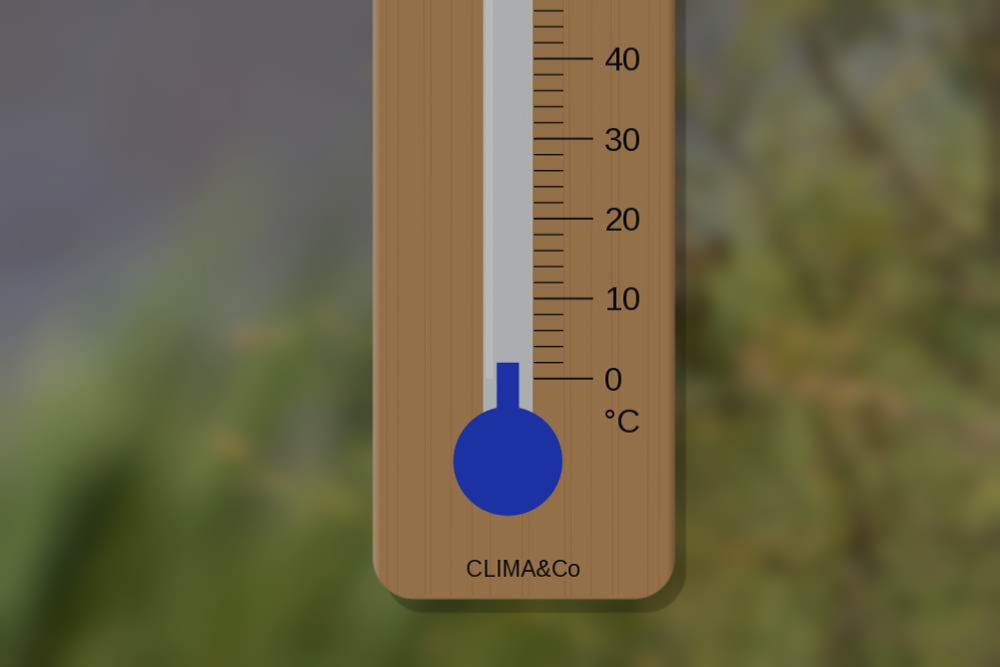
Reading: 2 °C
